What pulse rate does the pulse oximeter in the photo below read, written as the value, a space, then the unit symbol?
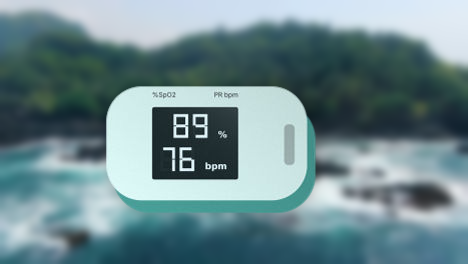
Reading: 76 bpm
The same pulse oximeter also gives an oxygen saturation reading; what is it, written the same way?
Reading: 89 %
